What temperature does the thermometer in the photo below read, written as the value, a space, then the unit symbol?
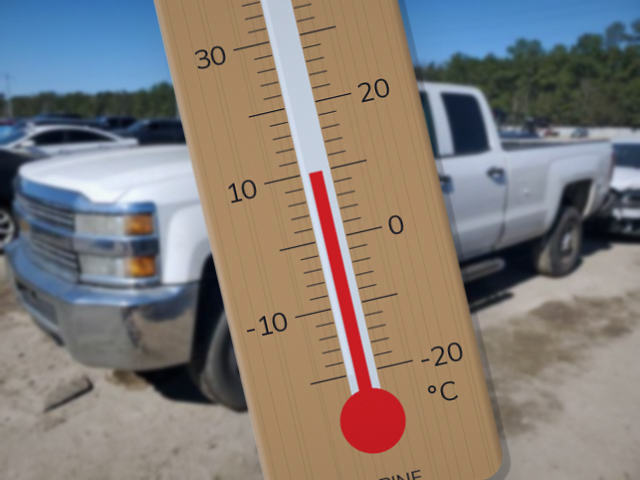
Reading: 10 °C
